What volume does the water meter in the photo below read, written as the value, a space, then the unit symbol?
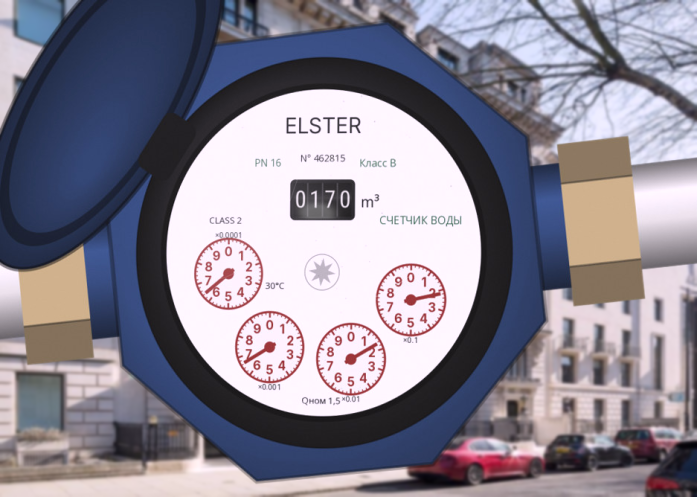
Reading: 170.2166 m³
